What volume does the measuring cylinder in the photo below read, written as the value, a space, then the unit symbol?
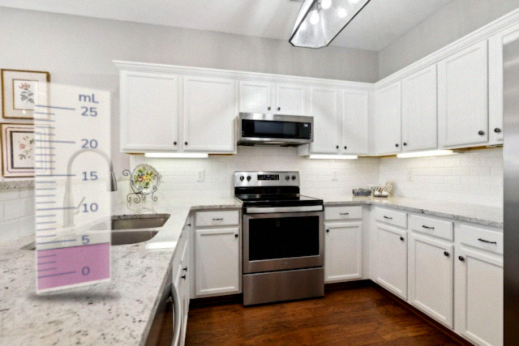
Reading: 4 mL
